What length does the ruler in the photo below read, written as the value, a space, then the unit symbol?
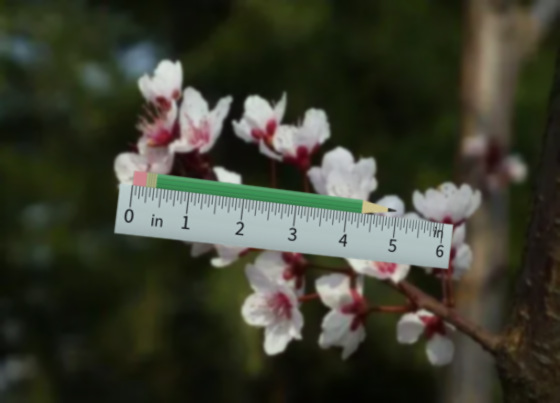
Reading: 5 in
